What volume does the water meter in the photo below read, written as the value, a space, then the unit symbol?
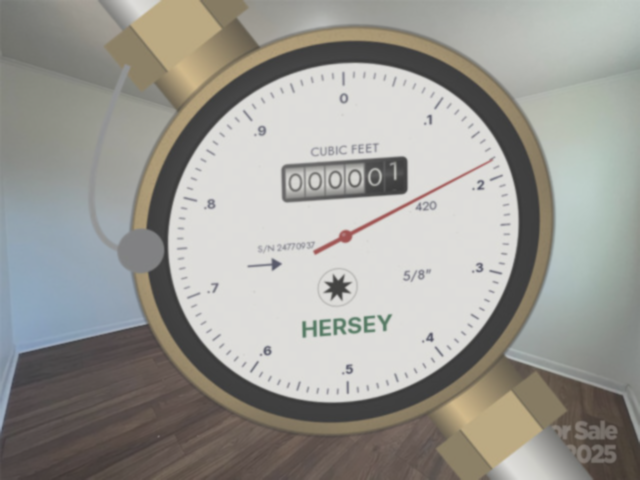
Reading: 1.18 ft³
